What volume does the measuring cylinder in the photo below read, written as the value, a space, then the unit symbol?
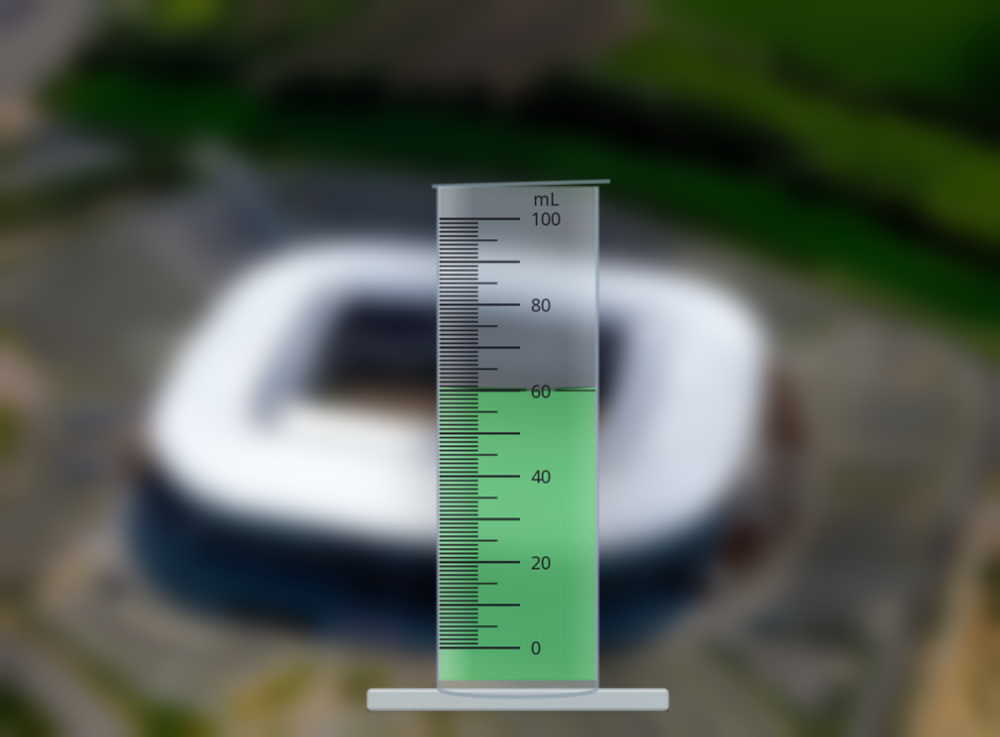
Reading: 60 mL
